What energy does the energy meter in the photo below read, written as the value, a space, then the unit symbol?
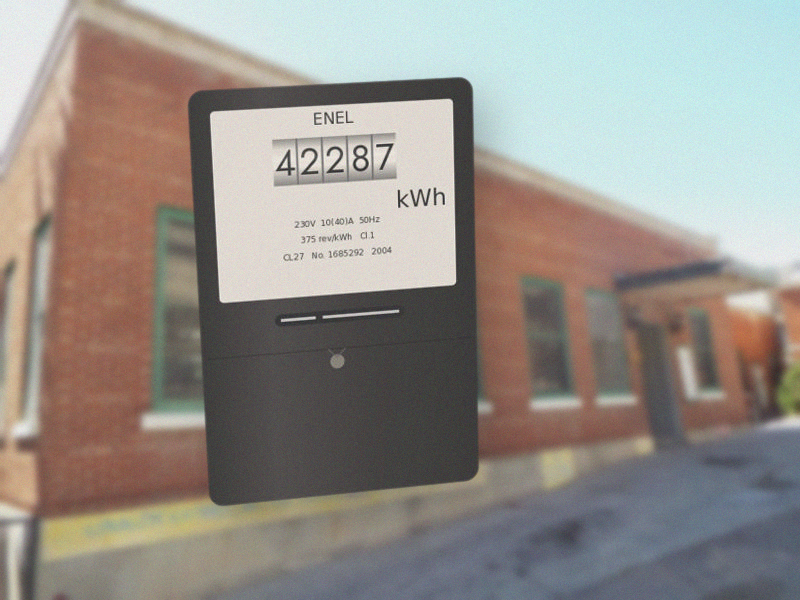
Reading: 42287 kWh
